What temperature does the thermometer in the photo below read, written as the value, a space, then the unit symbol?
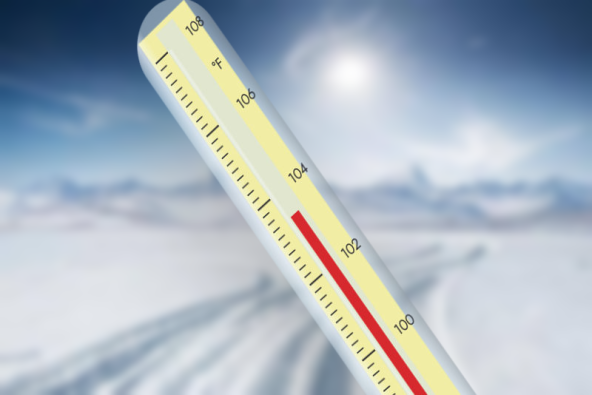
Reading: 103.4 °F
